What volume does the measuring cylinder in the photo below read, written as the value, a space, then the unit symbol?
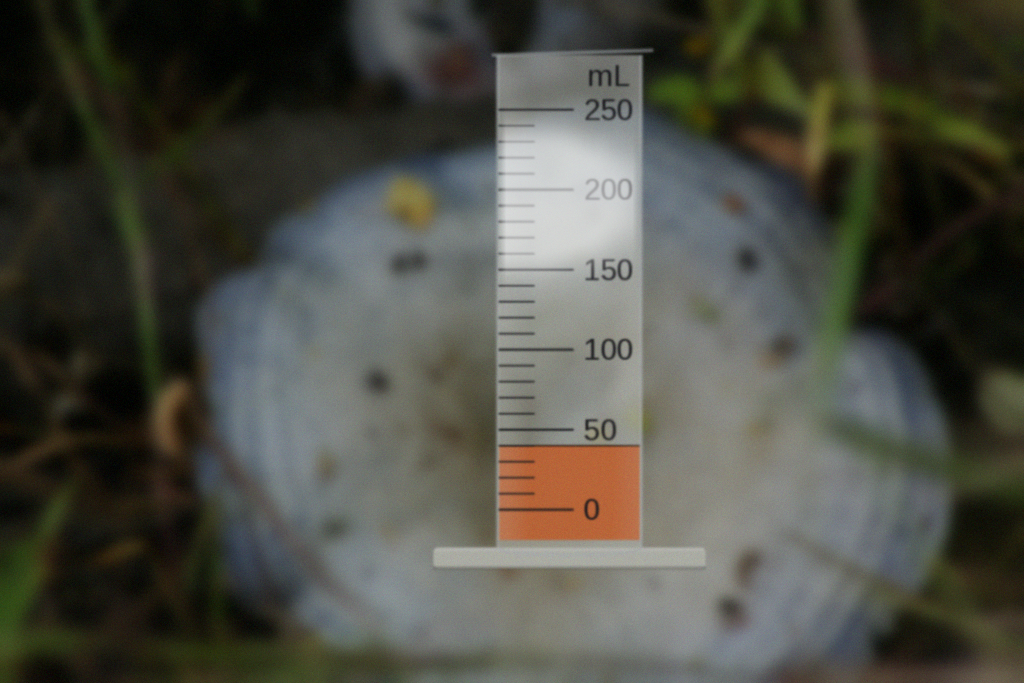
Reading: 40 mL
